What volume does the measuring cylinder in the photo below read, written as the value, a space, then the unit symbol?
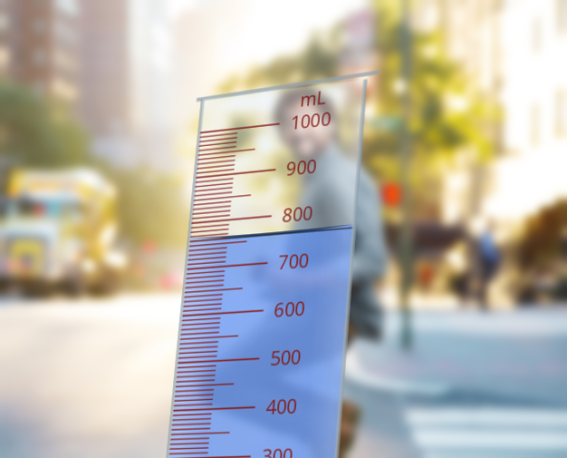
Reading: 760 mL
